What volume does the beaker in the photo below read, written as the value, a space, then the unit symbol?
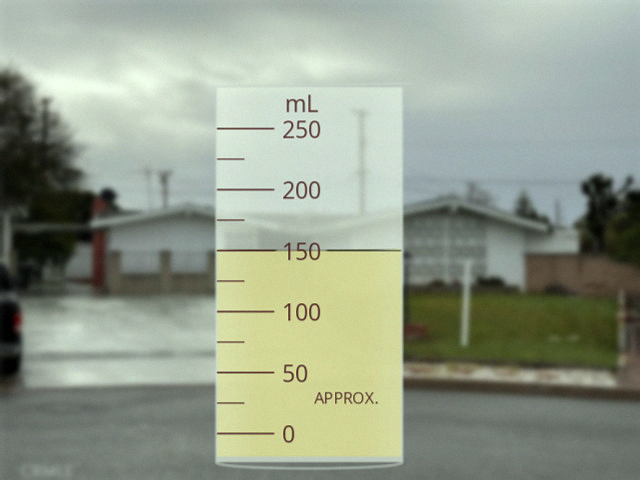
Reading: 150 mL
